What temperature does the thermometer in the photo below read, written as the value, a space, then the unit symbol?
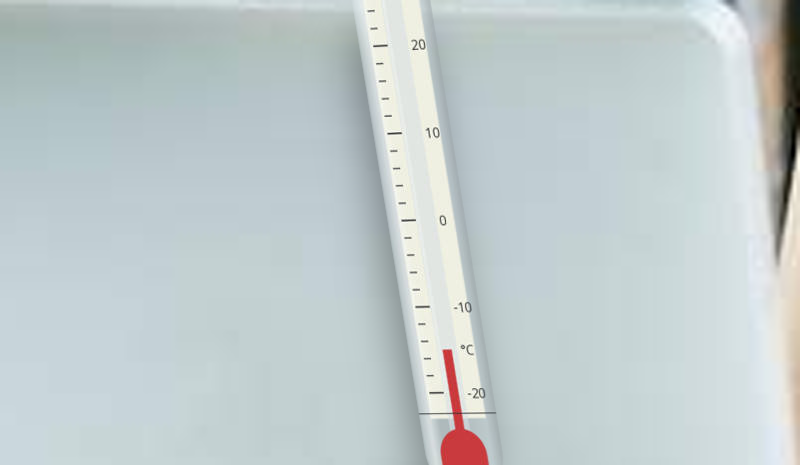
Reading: -15 °C
